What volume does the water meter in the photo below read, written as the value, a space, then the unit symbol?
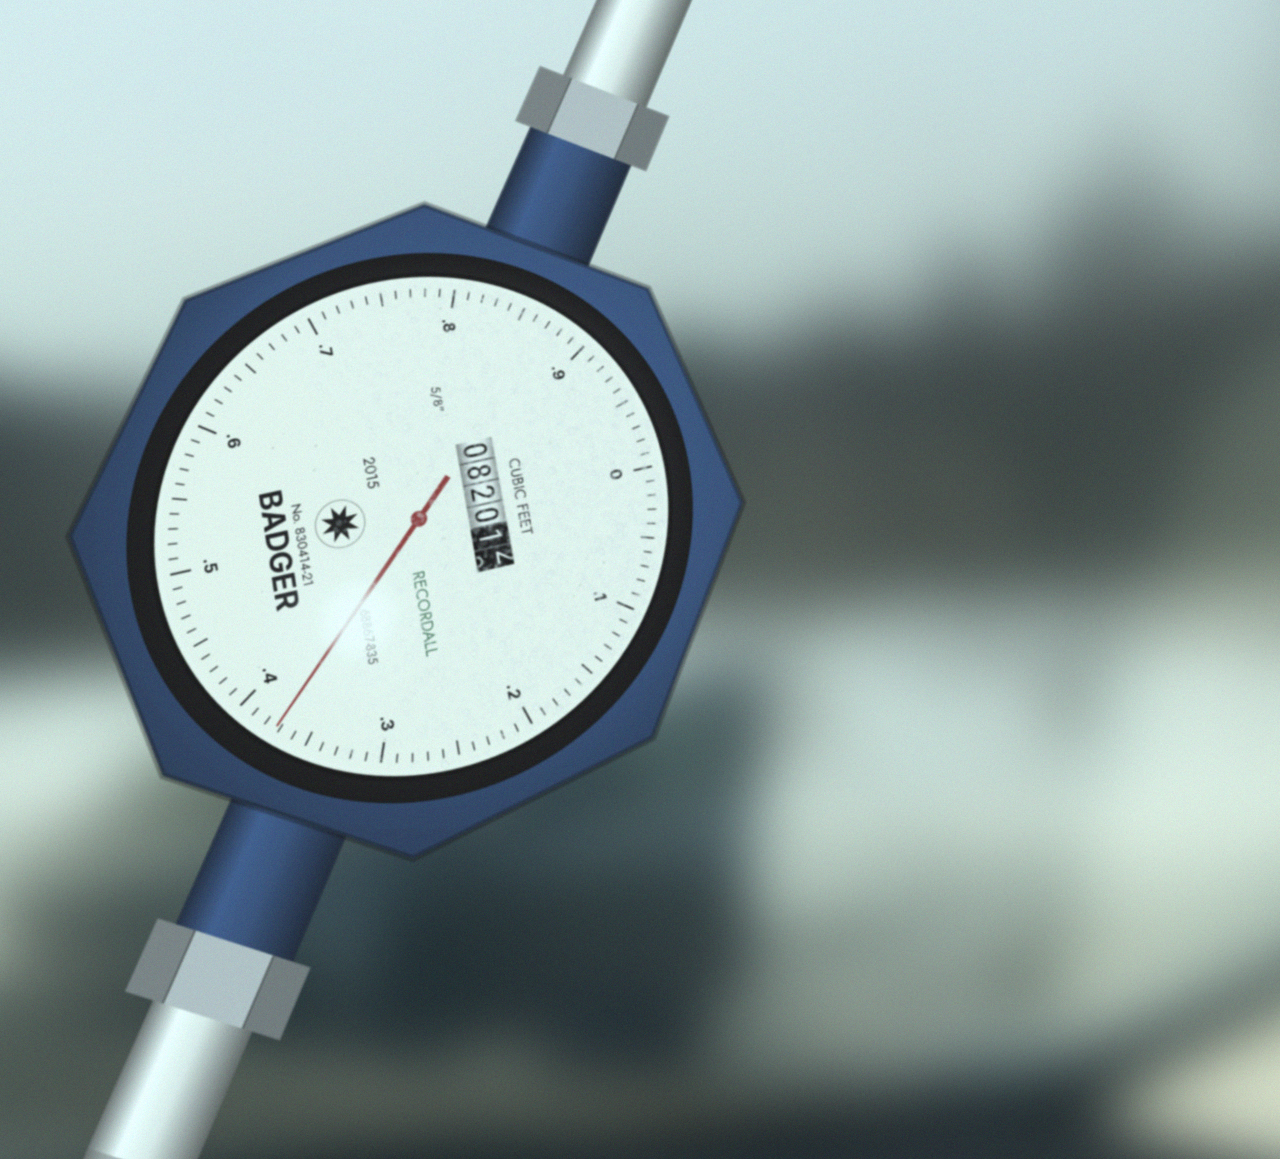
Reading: 82012.37 ft³
